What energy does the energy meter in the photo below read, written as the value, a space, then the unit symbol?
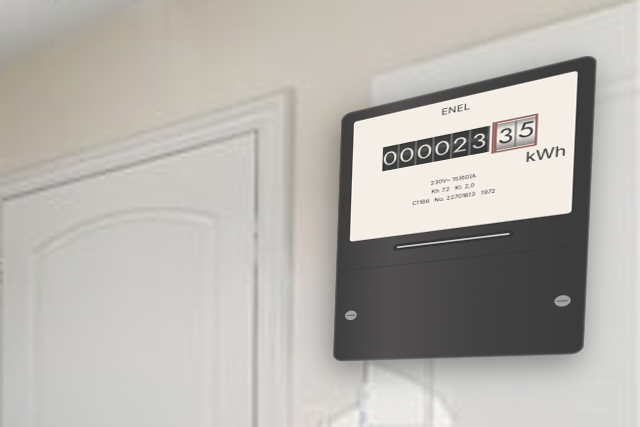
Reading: 23.35 kWh
